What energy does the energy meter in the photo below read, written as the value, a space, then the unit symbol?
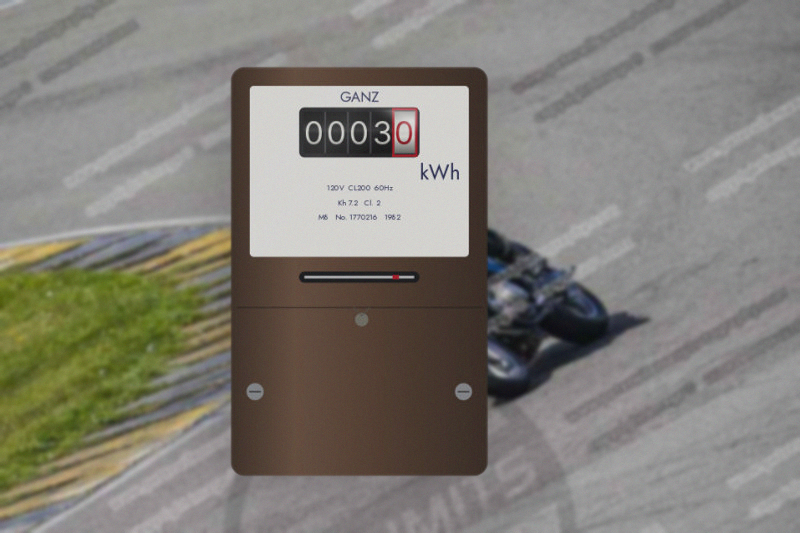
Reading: 3.0 kWh
